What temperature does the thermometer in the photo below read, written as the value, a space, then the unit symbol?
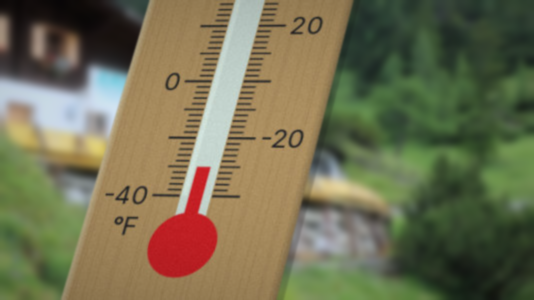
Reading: -30 °F
